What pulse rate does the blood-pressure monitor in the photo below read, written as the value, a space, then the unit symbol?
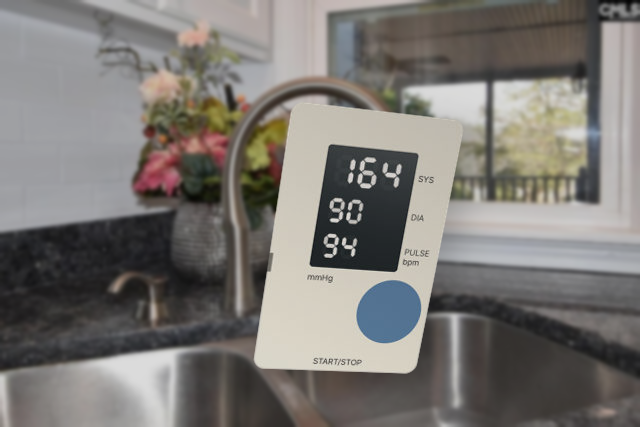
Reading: 94 bpm
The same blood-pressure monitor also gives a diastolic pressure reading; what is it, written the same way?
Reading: 90 mmHg
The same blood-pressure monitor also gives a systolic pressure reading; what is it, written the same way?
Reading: 164 mmHg
